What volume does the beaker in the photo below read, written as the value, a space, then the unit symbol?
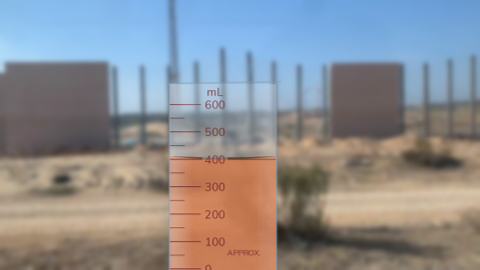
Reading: 400 mL
